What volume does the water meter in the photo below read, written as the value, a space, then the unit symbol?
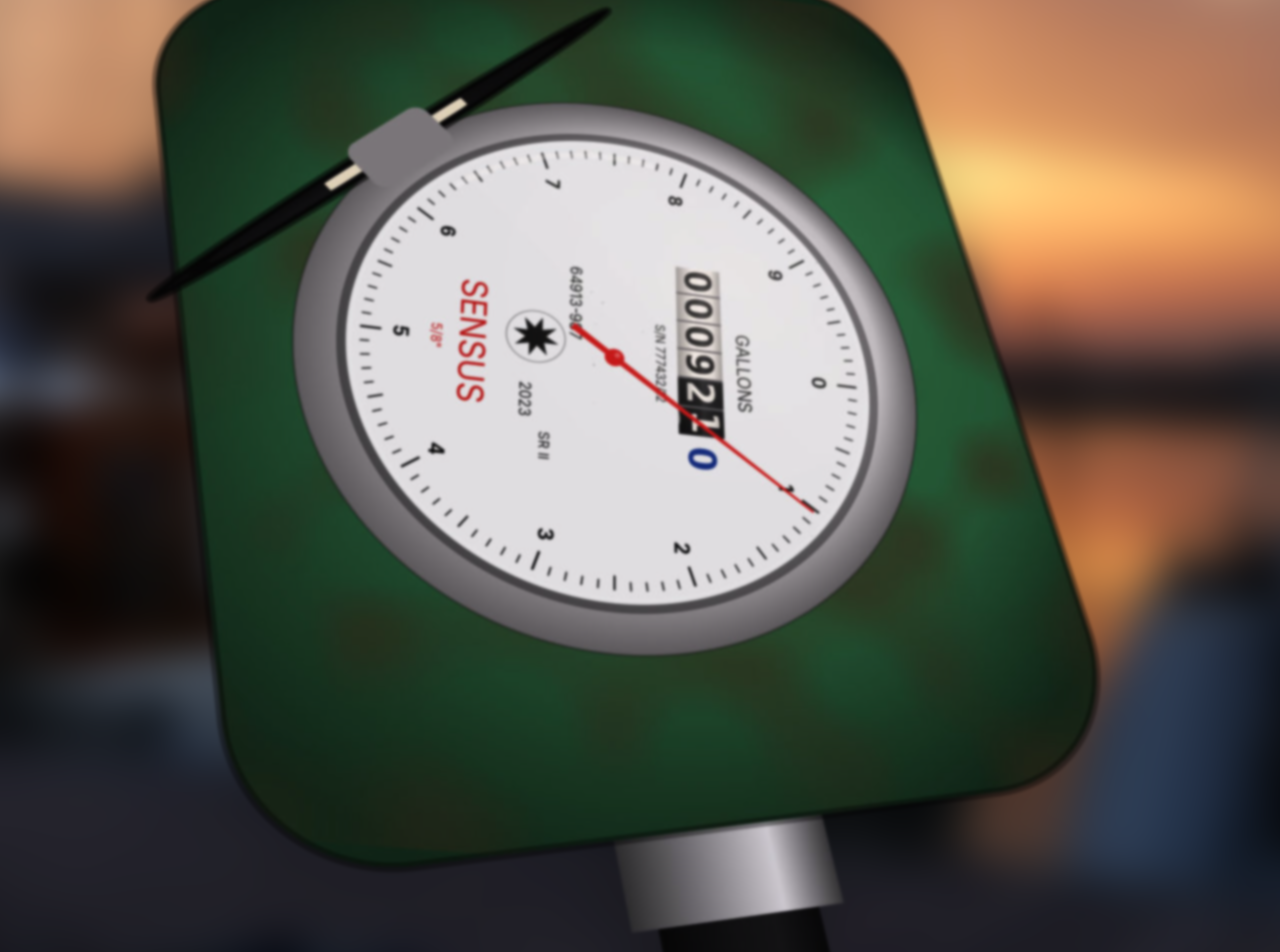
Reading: 9211.0 gal
